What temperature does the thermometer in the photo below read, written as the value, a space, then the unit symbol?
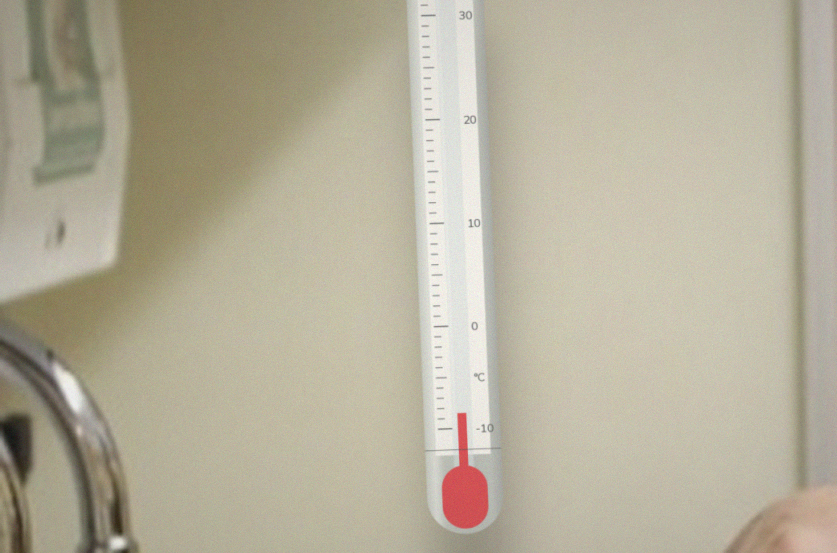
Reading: -8.5 °C
